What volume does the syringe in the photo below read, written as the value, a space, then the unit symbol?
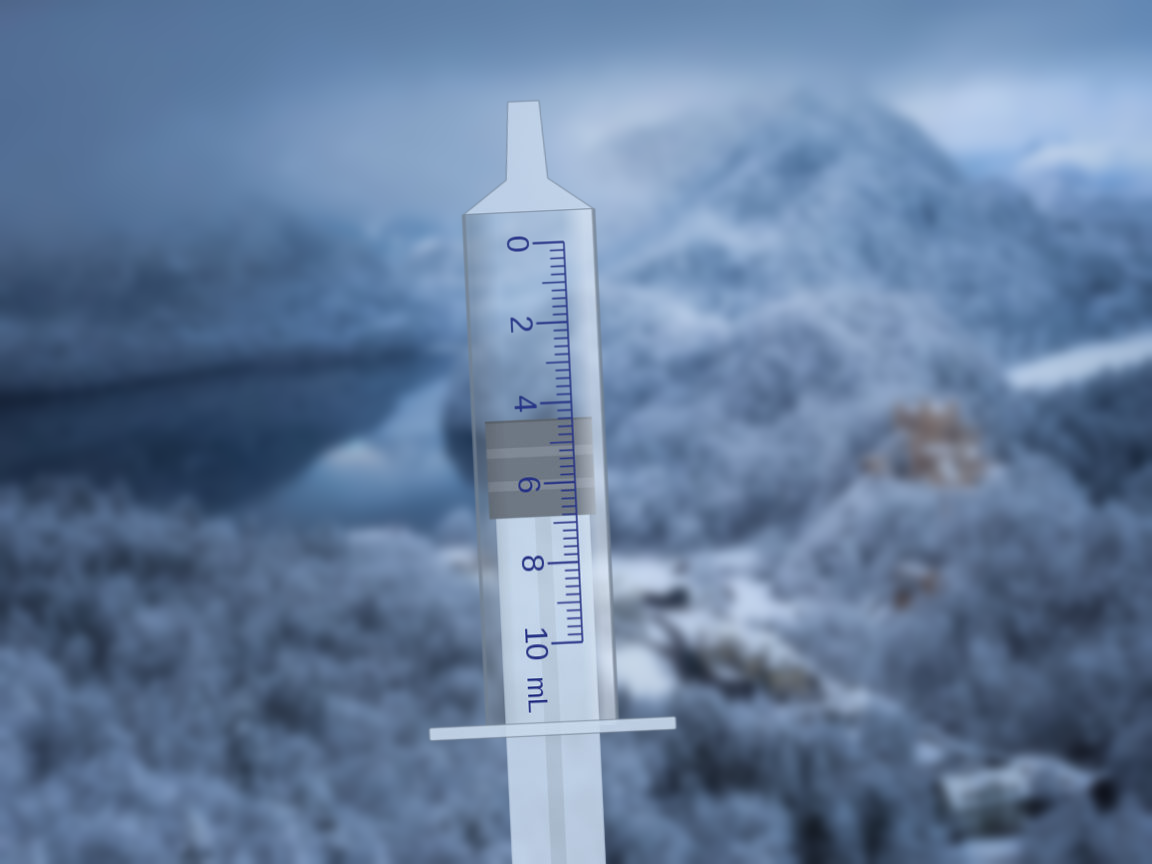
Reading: 4.4 mL
